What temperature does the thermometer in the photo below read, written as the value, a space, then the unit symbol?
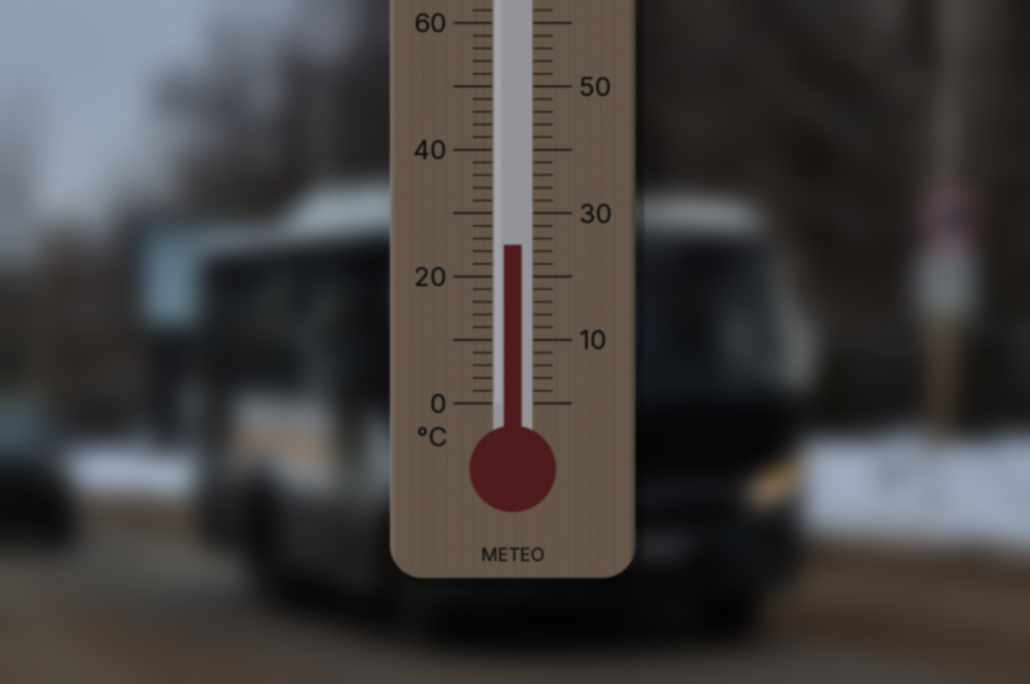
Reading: 25 °C
